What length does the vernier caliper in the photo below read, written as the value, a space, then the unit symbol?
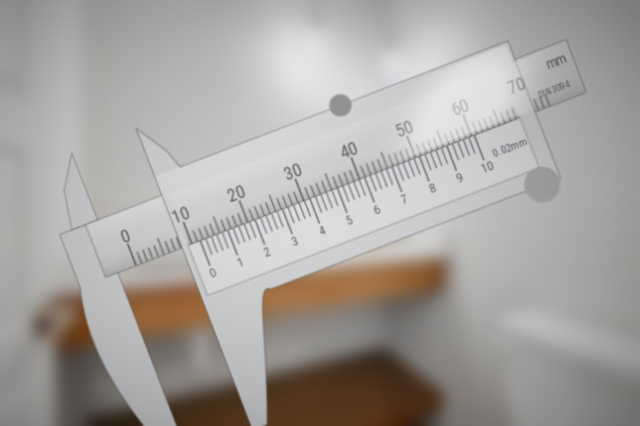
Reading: 11.5 mm
